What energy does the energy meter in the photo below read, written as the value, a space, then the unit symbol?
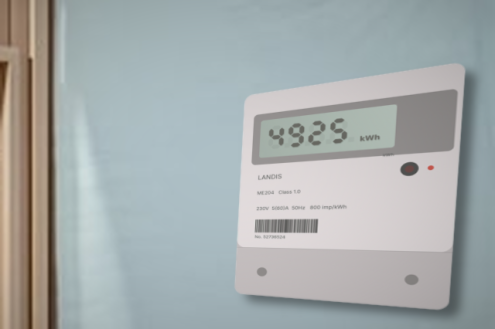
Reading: 4925 kWh
